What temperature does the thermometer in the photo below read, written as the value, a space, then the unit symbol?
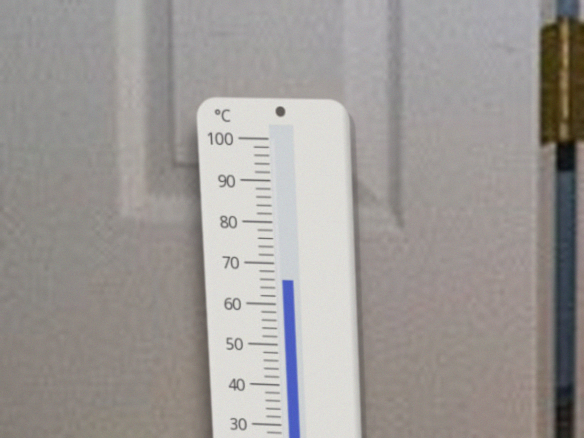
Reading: 66 °C
